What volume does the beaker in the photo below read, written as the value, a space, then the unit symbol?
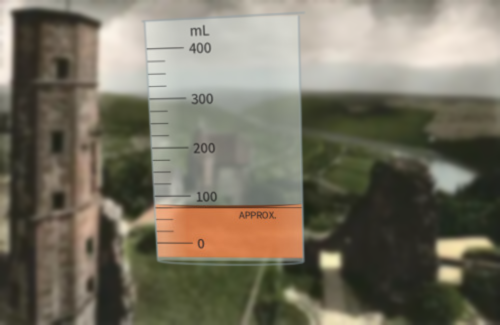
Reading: 75 mL
